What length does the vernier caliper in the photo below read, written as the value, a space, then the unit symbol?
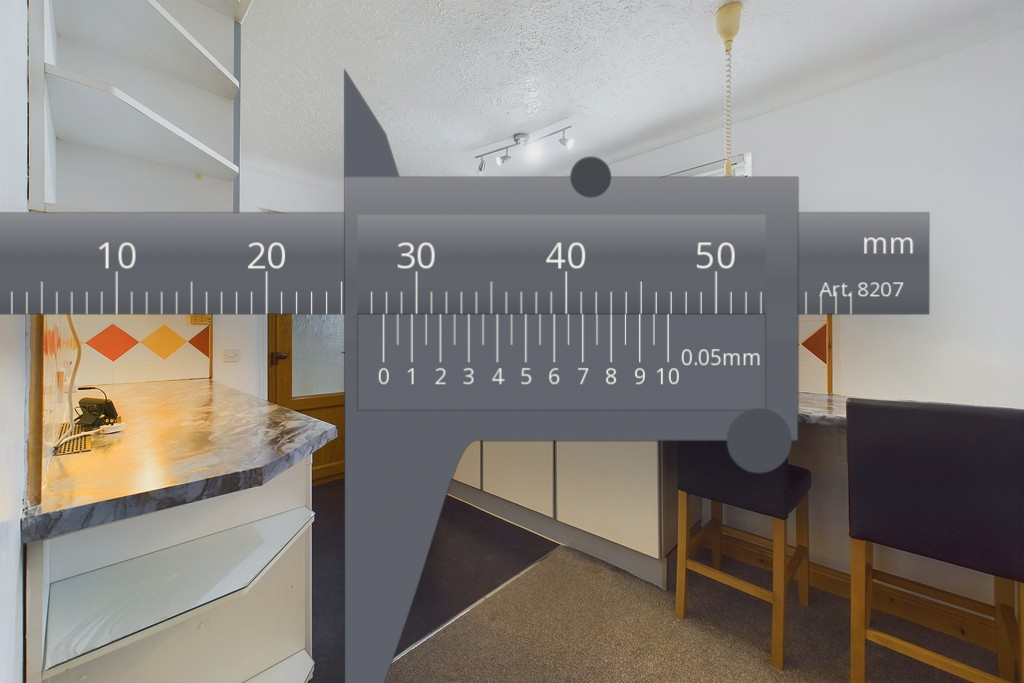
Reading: 27.8 mm
